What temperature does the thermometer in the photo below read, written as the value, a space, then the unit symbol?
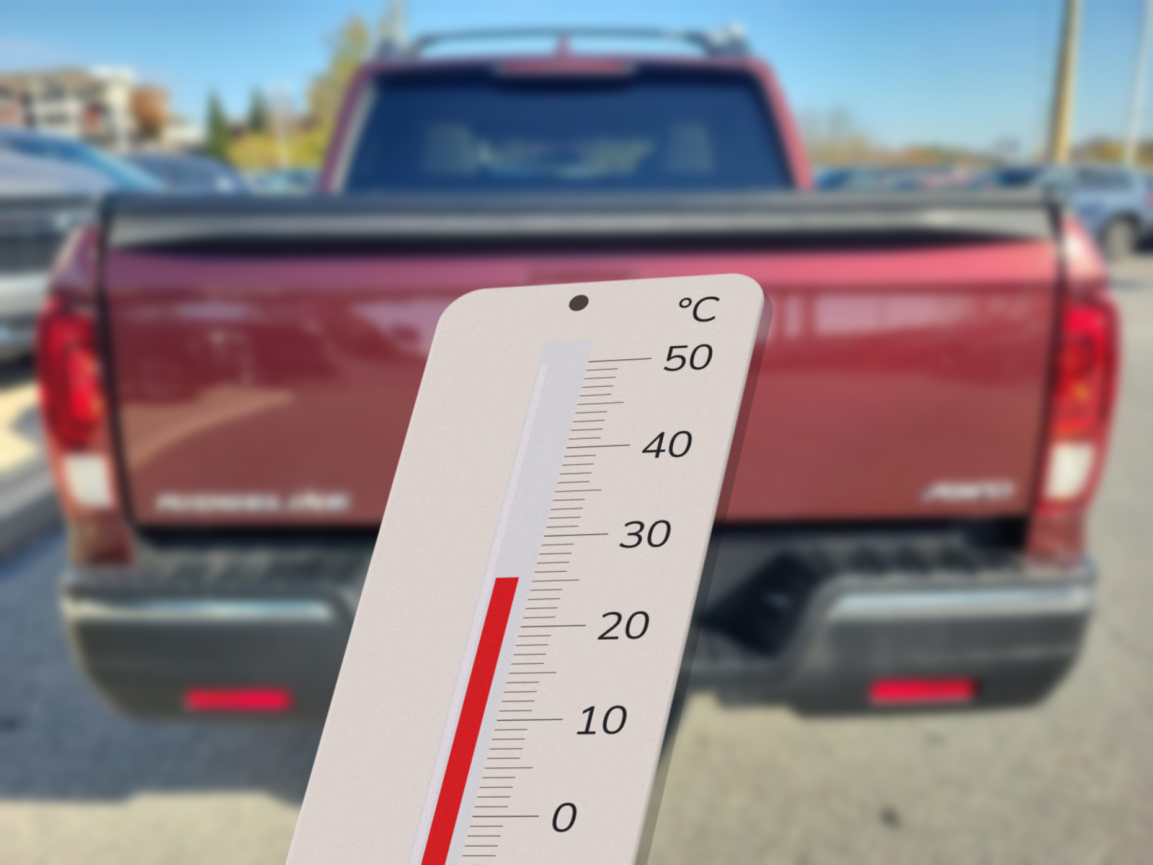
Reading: 25.5 °C
